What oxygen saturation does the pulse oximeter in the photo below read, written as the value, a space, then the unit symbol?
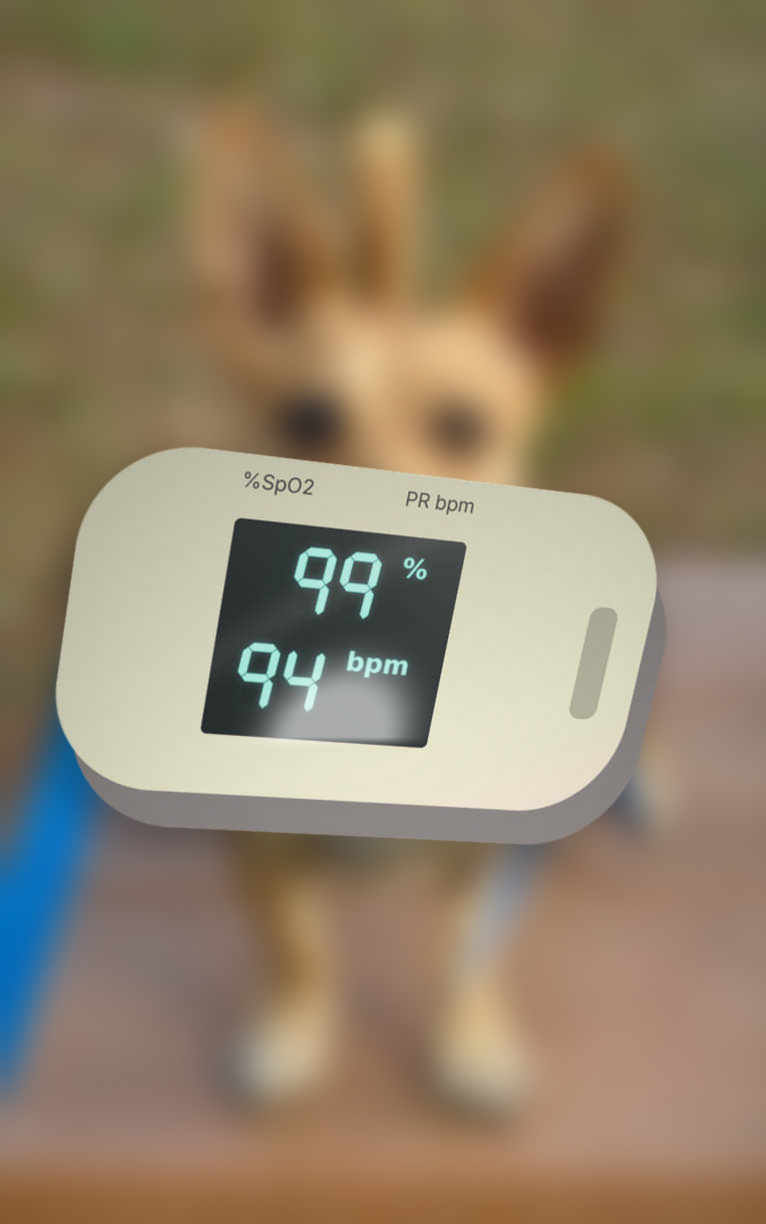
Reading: 99 %
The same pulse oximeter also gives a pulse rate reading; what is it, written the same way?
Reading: 94 bpm
